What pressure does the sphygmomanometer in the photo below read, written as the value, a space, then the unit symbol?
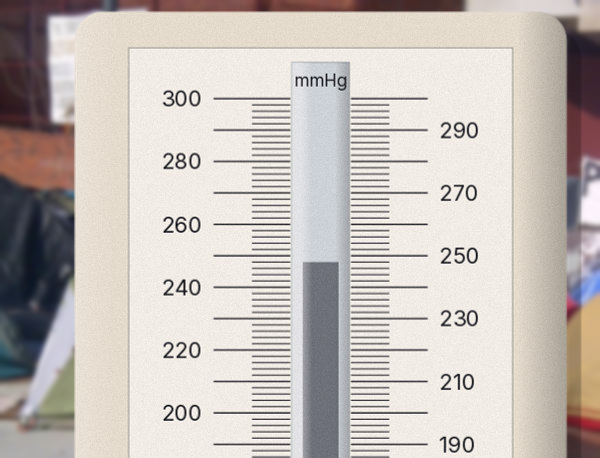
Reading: 248 mmHg
